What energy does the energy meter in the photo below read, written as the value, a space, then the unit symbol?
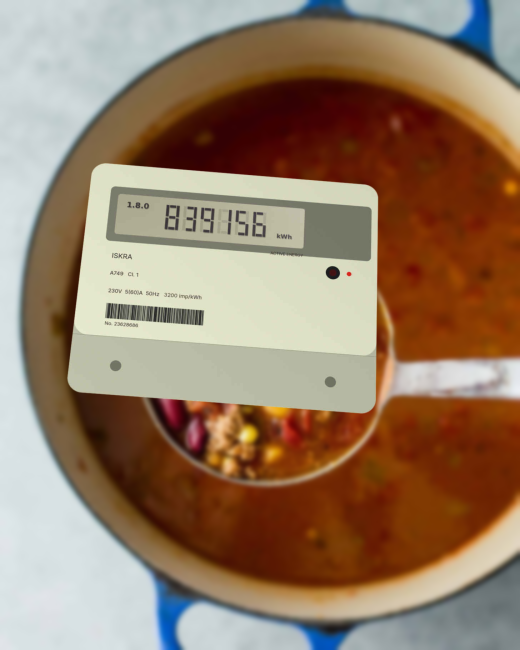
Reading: 839156 kWh
